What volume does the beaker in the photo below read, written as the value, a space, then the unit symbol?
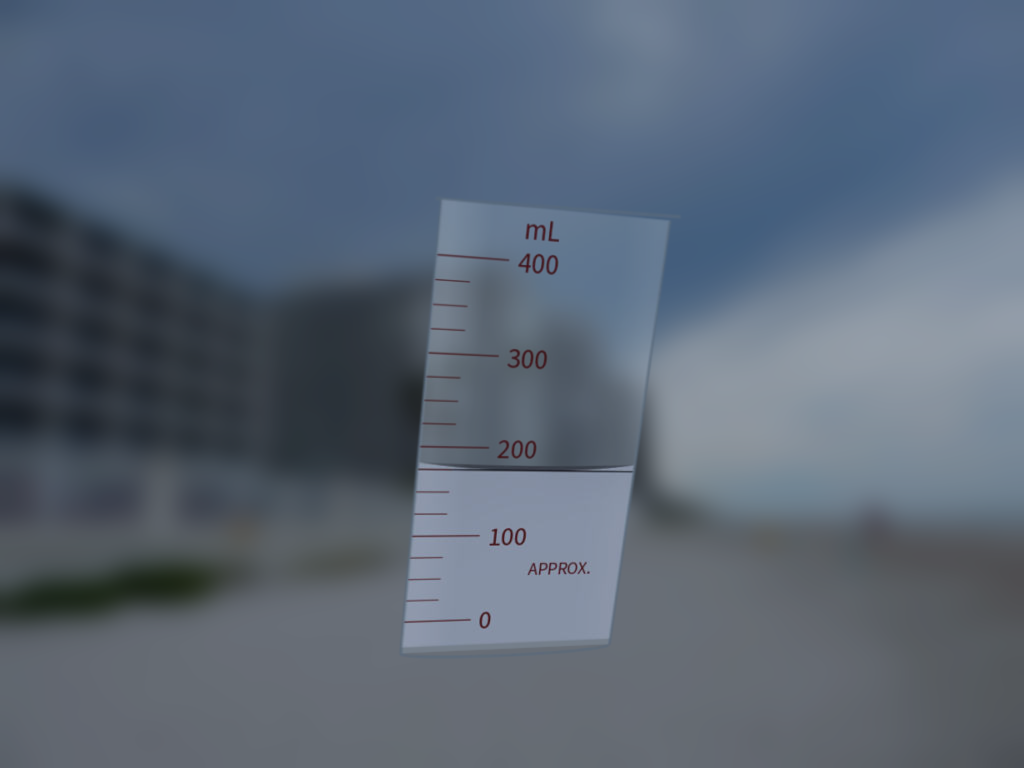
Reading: 175 mL
